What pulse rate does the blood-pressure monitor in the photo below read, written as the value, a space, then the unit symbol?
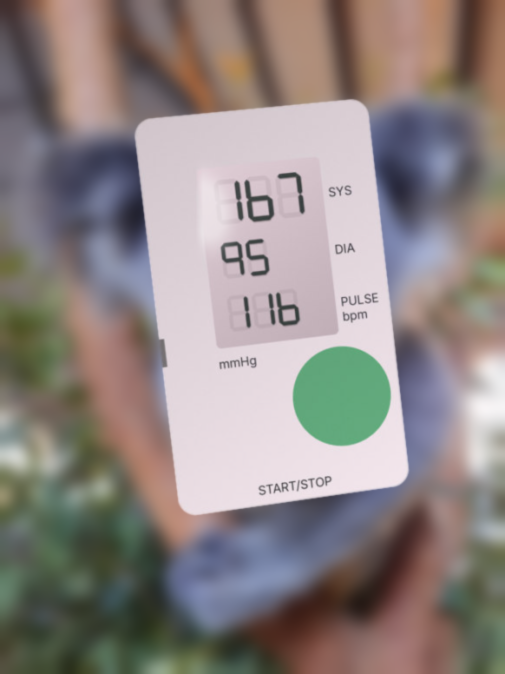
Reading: 116 bpm
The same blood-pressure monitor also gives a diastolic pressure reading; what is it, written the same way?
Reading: 95 mmHg
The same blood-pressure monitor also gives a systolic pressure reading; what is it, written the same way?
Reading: 167 mmHg
